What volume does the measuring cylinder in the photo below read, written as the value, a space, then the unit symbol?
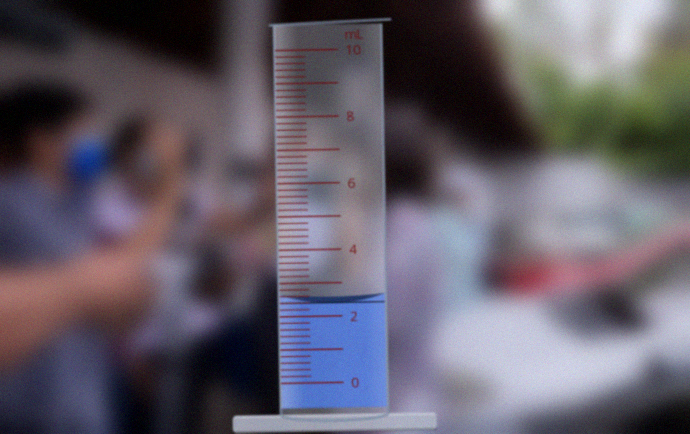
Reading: 2.4 mL
